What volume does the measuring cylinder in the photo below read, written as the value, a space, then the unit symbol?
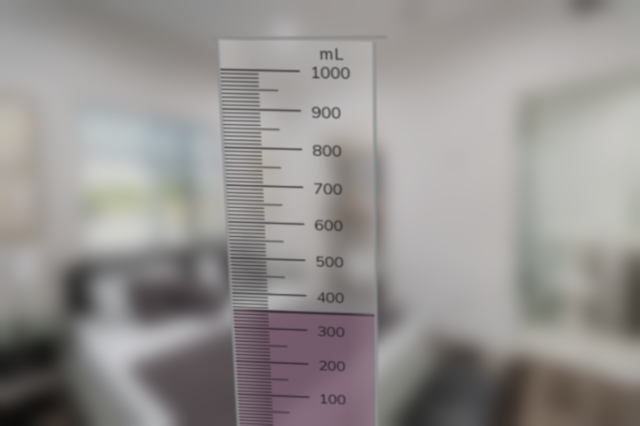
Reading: 350 mL
